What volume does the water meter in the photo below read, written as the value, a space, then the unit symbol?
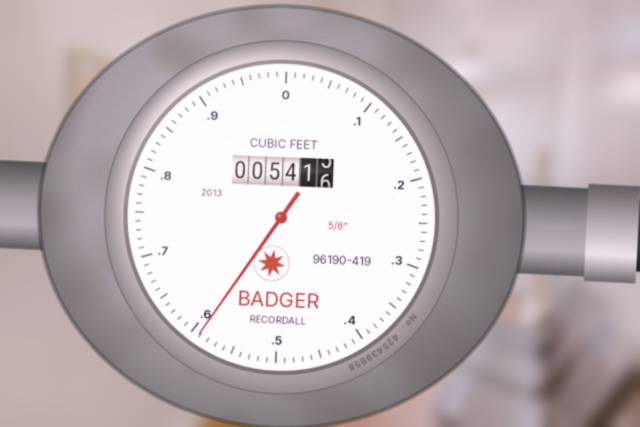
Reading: 5415.59 ft³
